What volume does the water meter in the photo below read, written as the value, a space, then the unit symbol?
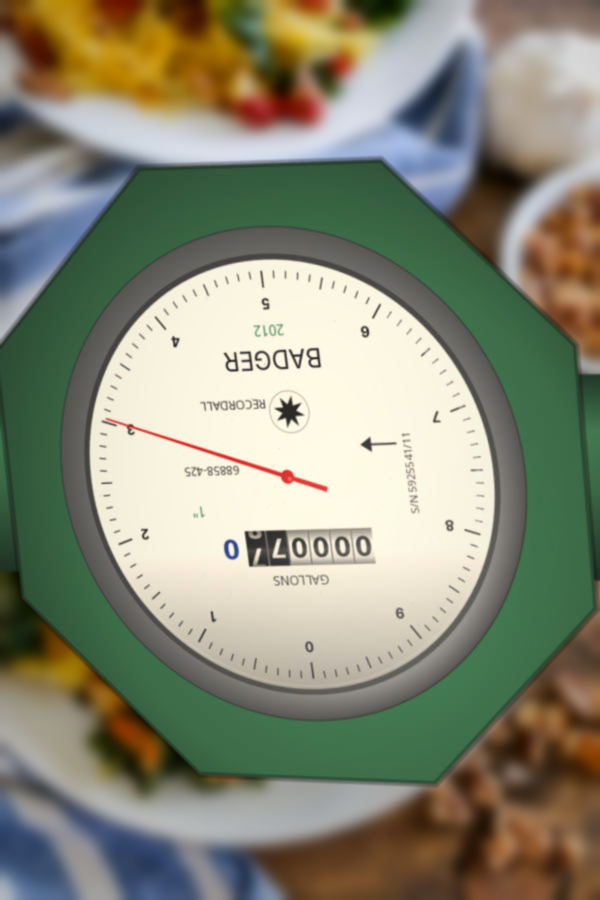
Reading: 773.0 gal
